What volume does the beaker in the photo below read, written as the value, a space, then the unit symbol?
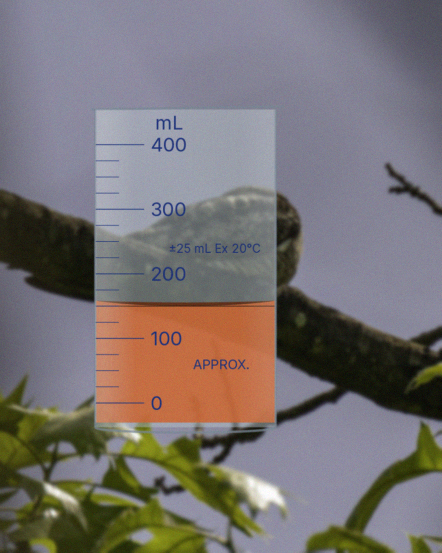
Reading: 150 mL
